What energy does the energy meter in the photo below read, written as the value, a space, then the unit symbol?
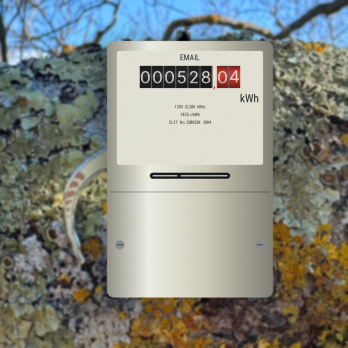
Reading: 528.04 kWh
